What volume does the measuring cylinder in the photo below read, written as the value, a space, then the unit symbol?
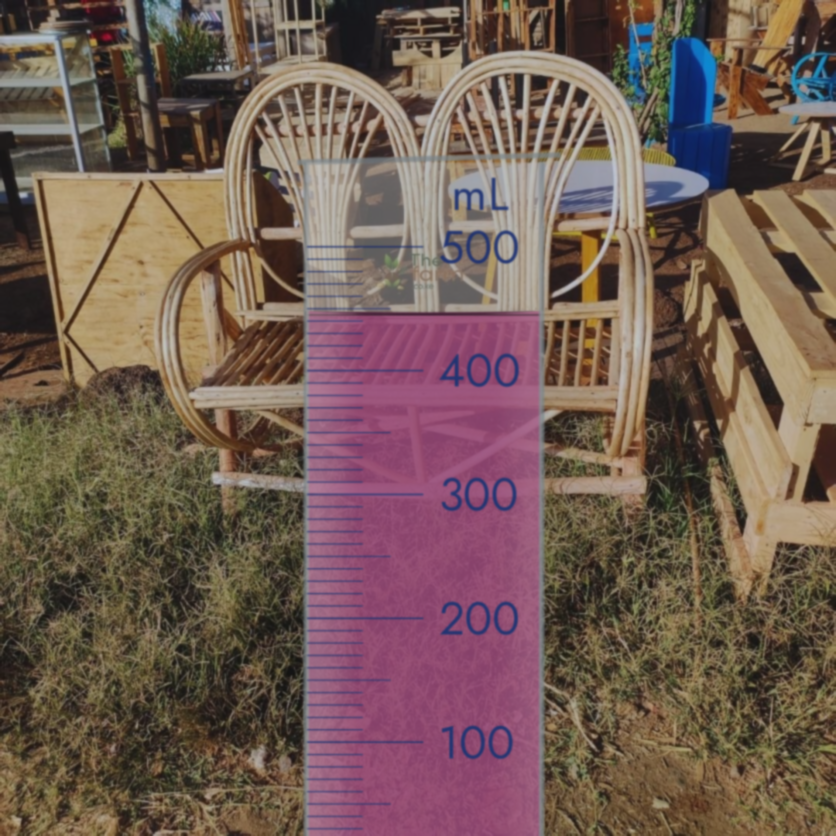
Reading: 445 mL
